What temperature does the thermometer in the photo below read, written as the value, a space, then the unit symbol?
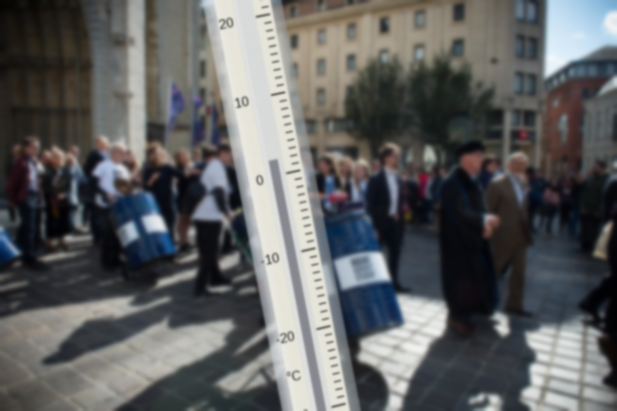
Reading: 2 °C
